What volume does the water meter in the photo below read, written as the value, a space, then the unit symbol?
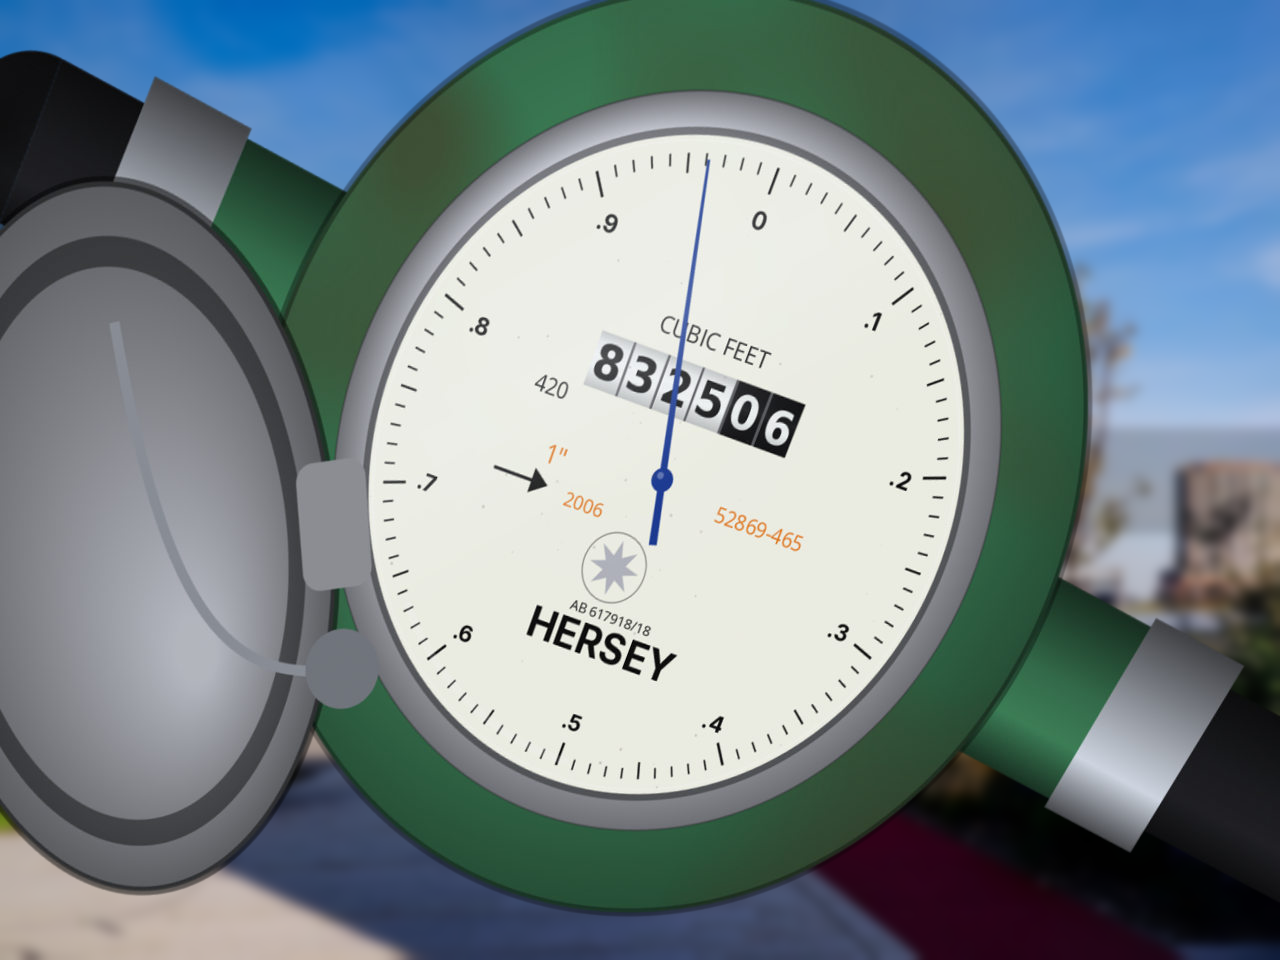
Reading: 832505.96 ft³
